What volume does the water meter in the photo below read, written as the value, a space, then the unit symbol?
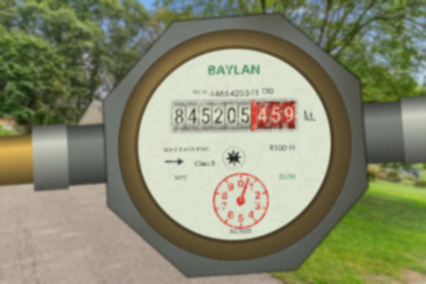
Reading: 845205.4590 kL
